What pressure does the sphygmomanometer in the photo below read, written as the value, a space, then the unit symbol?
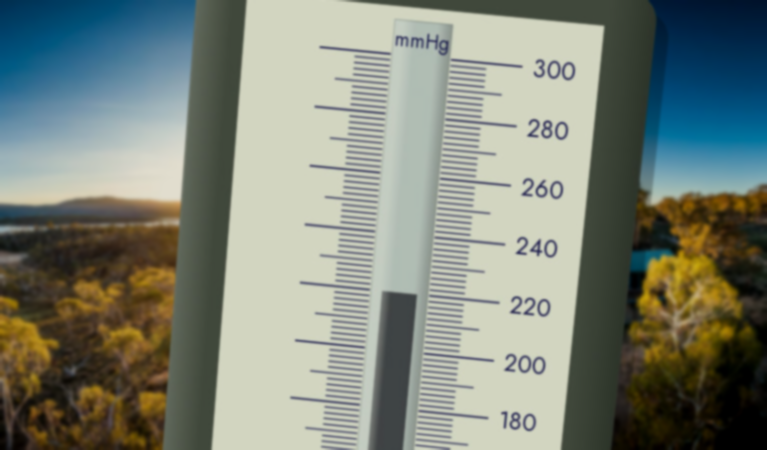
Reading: 220 mmHg
